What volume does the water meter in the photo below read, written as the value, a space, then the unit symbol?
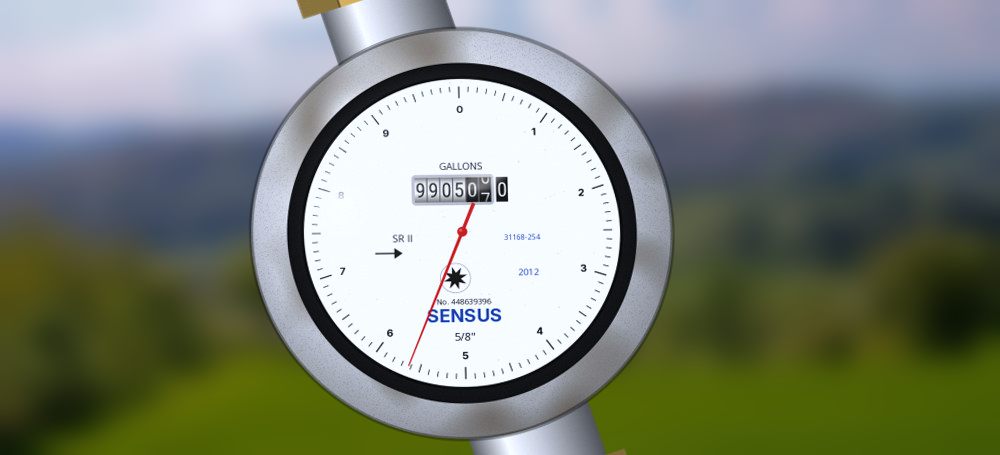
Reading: 9905065.6 gal
